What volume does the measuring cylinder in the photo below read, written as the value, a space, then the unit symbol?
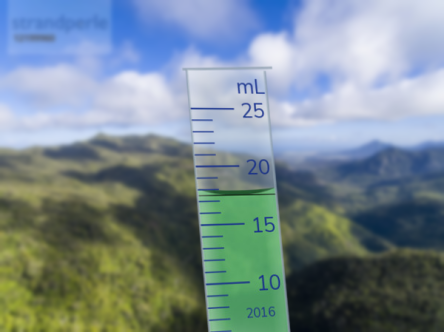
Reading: 17.5 mL
